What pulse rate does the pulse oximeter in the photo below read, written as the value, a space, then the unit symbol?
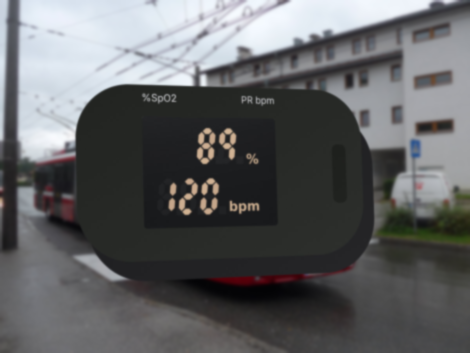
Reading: 120 bpm
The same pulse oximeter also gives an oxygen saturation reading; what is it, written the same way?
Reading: 89 %
